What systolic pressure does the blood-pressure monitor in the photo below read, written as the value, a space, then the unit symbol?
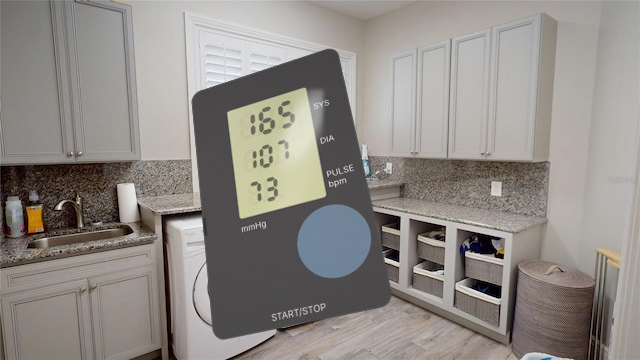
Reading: 165 mmHg
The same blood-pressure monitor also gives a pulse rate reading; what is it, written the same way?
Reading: 73 bpm
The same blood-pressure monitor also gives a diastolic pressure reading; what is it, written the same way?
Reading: 107 mmHg
